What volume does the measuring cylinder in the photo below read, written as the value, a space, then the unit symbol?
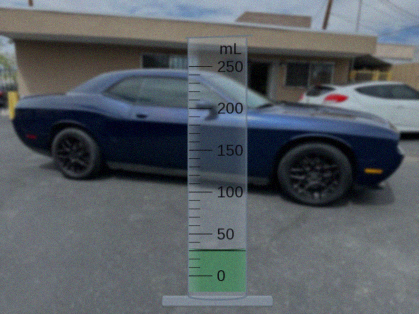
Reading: 30 mL
